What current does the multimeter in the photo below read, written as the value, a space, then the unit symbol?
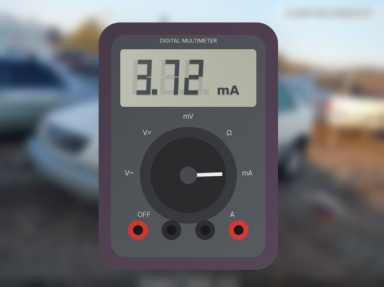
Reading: 3.72 mA
